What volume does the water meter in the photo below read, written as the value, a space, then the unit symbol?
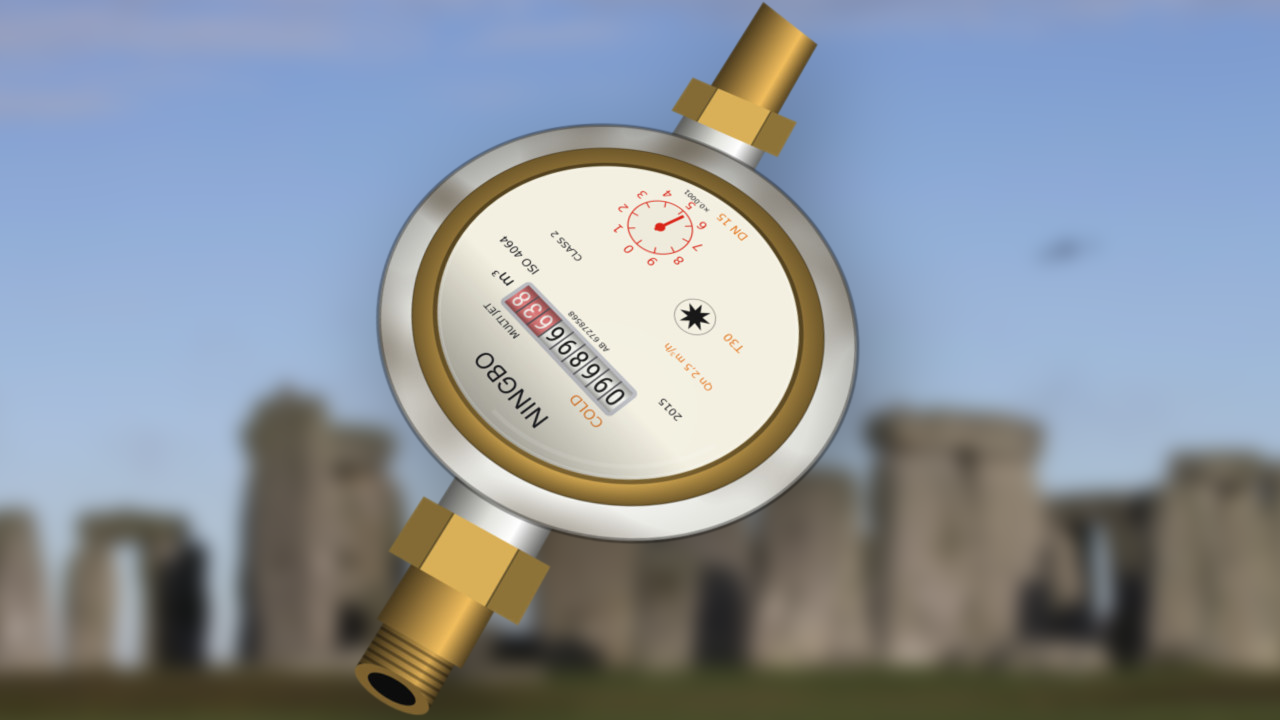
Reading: 96896.6385 m³
